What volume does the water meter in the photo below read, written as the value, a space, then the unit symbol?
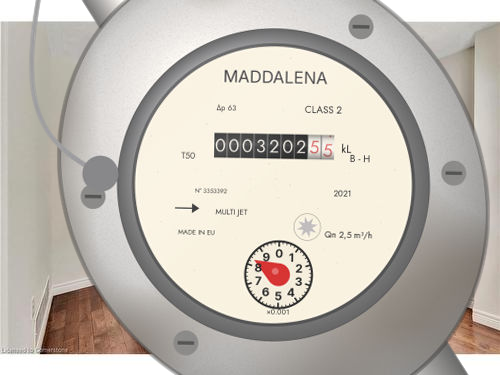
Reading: 3202.548 kL
